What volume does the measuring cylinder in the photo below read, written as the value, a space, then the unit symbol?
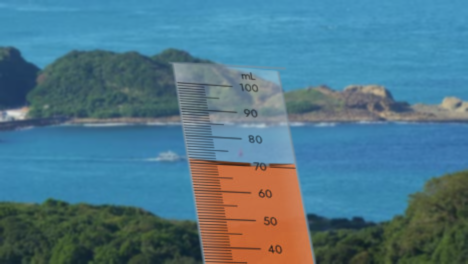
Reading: 70 mL
